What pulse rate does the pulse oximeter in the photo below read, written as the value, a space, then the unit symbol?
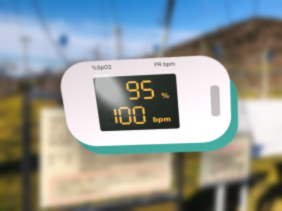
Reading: 100 bpm
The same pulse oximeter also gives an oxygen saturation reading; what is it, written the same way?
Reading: 95 %
